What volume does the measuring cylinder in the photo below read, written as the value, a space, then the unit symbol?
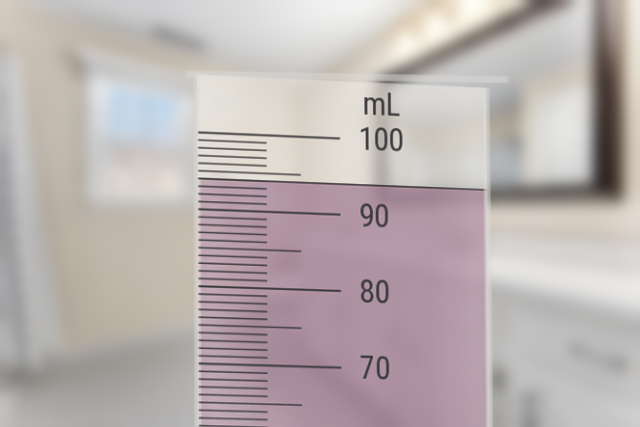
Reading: 94 mL
